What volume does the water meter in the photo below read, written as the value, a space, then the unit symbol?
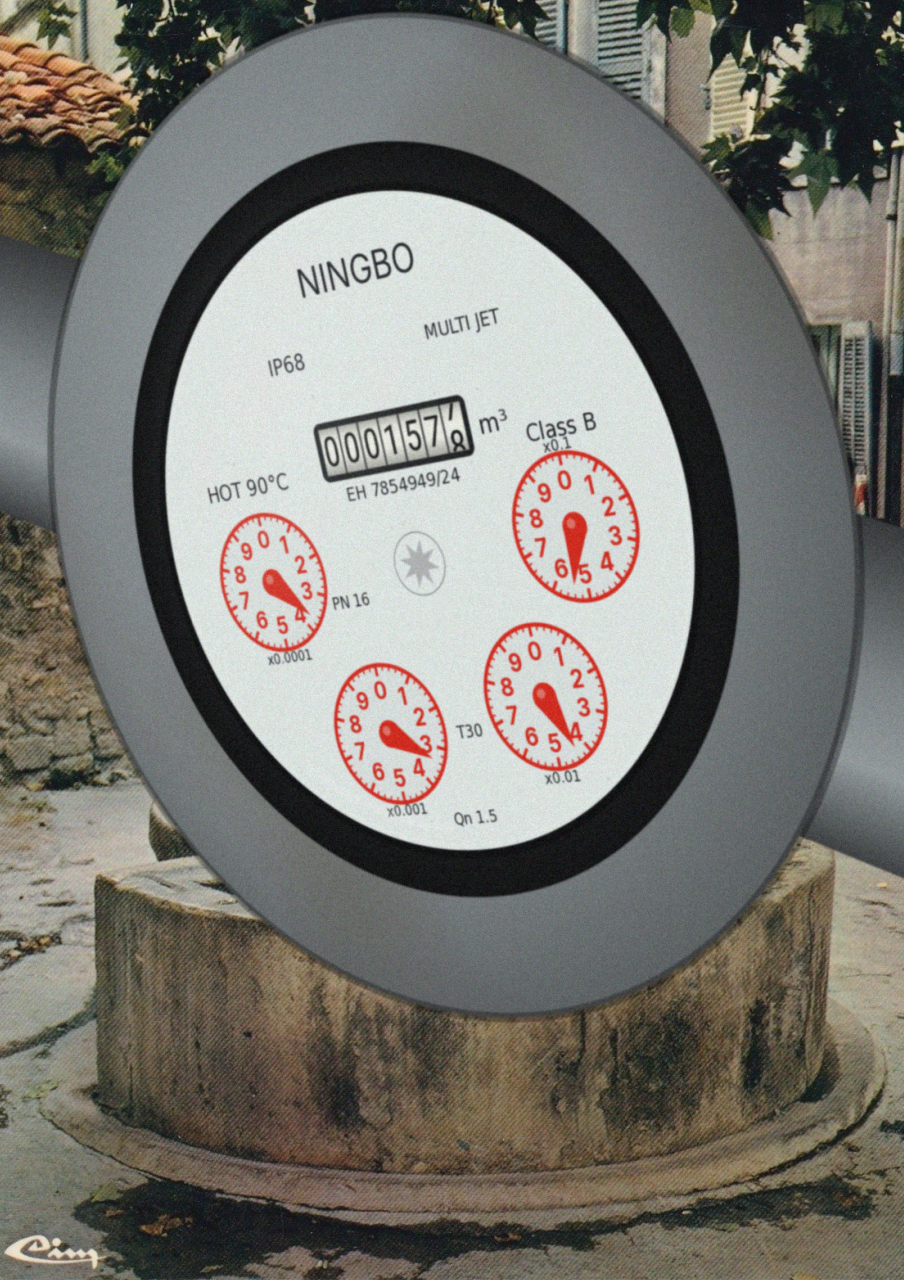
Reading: 1577.5433 m³
